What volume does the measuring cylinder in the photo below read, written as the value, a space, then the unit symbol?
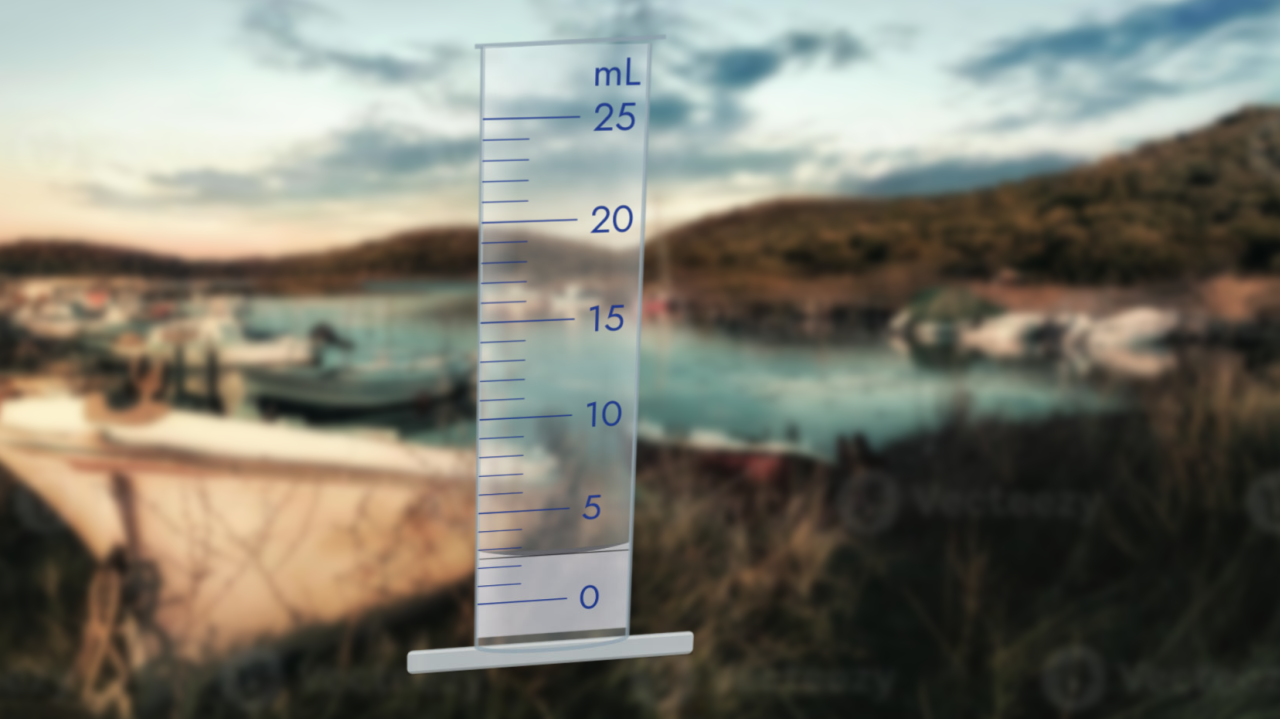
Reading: 2.5 mL
